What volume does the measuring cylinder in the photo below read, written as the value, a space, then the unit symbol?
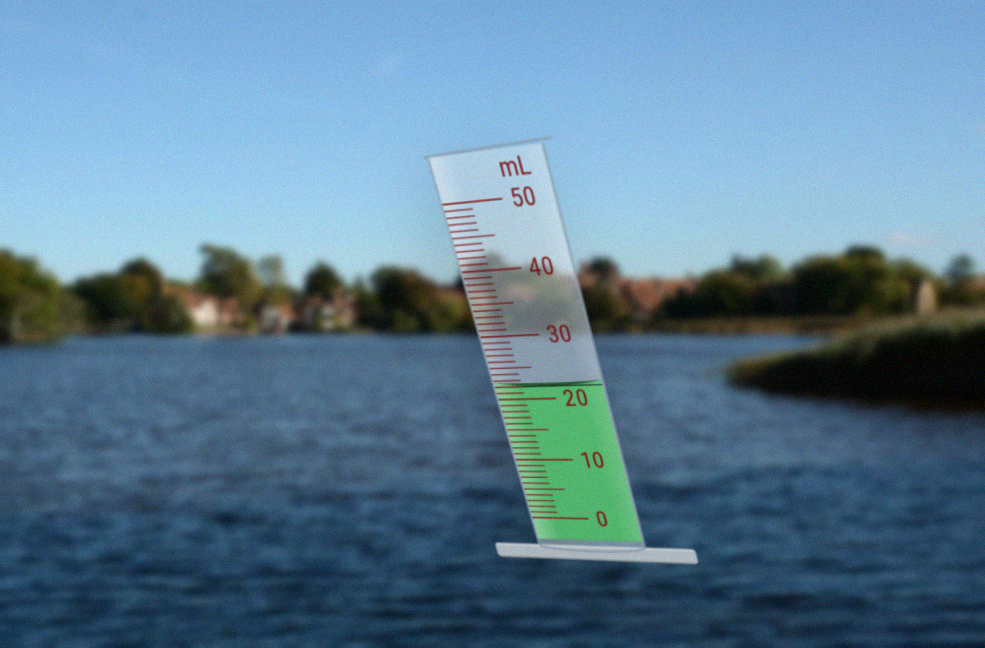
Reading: 22 mL
